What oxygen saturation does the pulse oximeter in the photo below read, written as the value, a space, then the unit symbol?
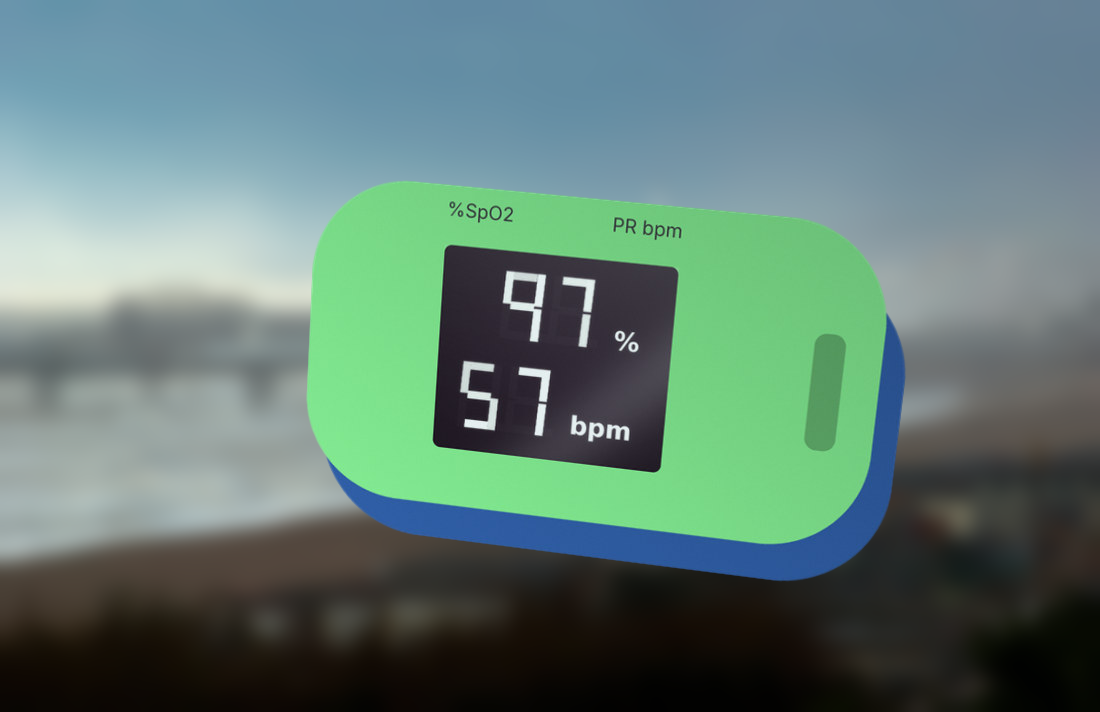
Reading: 97 %
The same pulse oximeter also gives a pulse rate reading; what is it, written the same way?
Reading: 57 bpm
